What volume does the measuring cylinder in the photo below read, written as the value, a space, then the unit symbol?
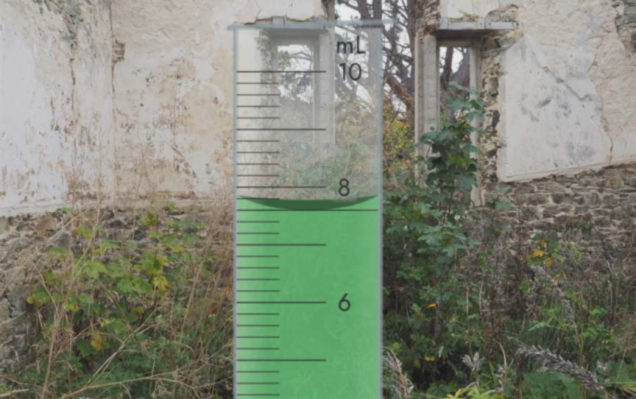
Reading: 7.6 mL
